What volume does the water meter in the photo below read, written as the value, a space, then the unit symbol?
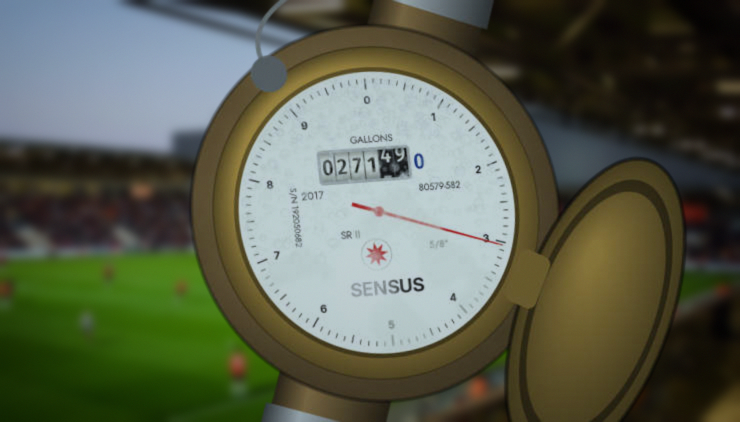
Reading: 271493.0 gal
